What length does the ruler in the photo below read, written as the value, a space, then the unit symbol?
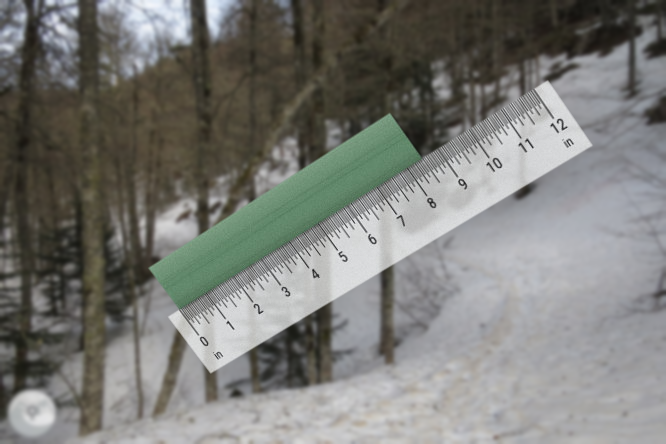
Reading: 8.5 in
